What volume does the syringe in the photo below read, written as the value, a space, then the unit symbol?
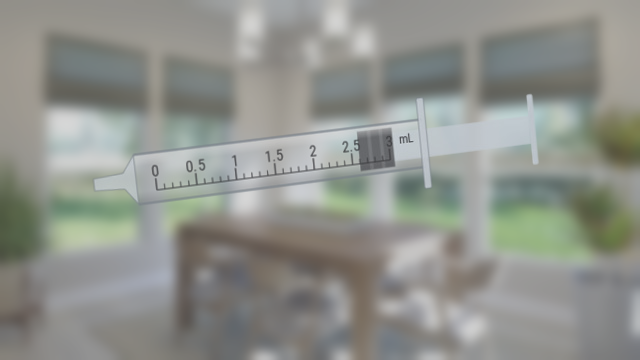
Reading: 2.6 mL
